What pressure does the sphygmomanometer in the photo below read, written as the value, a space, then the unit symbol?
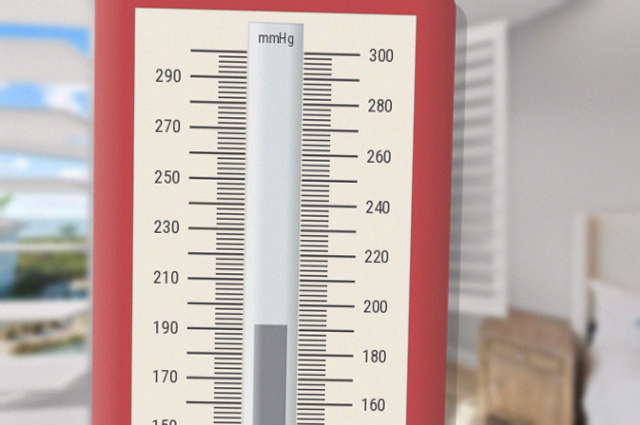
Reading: 192 mmHg
